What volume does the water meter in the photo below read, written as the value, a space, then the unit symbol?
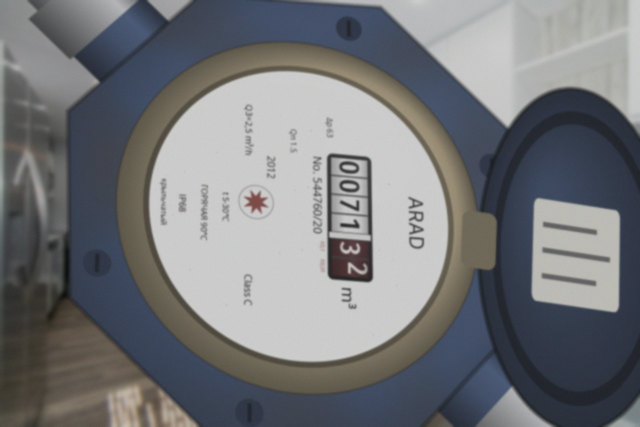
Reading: 71.32 m³
